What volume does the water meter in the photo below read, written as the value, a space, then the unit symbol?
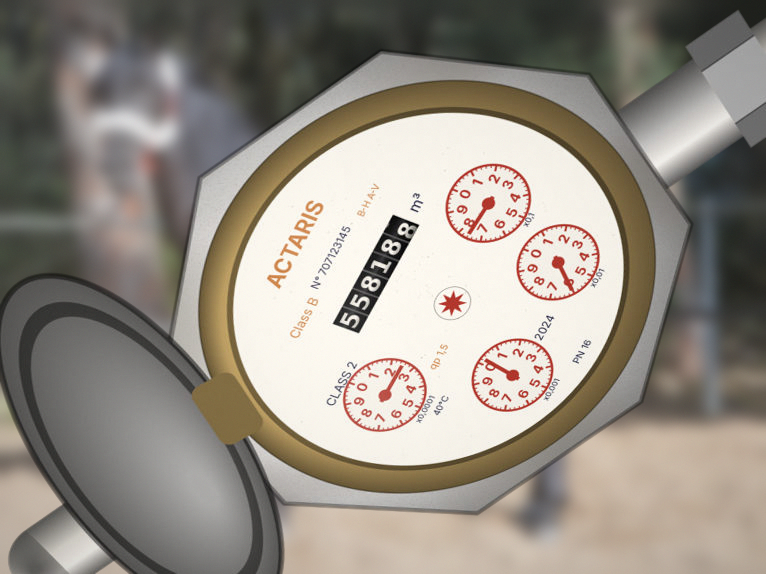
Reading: 558187.7602 m³
